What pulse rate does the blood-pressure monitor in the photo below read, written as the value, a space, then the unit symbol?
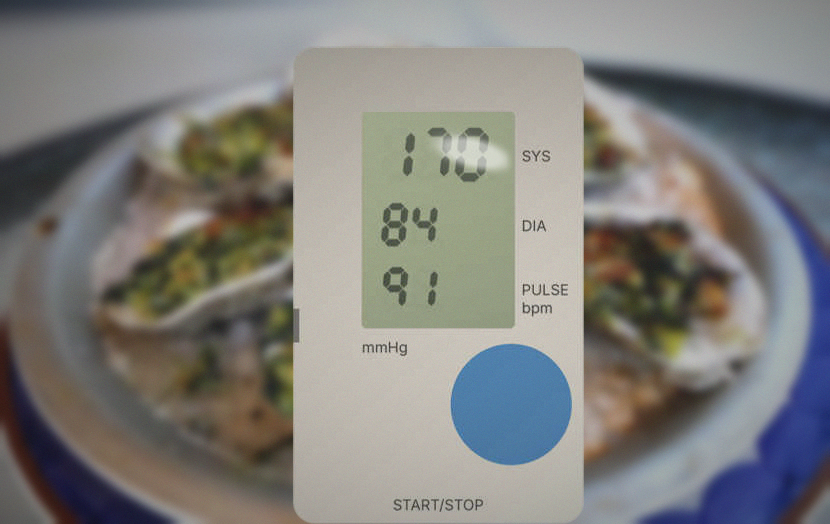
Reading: 91 bpm
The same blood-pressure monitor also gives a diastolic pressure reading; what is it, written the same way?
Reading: 84 mmHg
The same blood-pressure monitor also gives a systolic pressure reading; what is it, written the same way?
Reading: 170 mmHg
